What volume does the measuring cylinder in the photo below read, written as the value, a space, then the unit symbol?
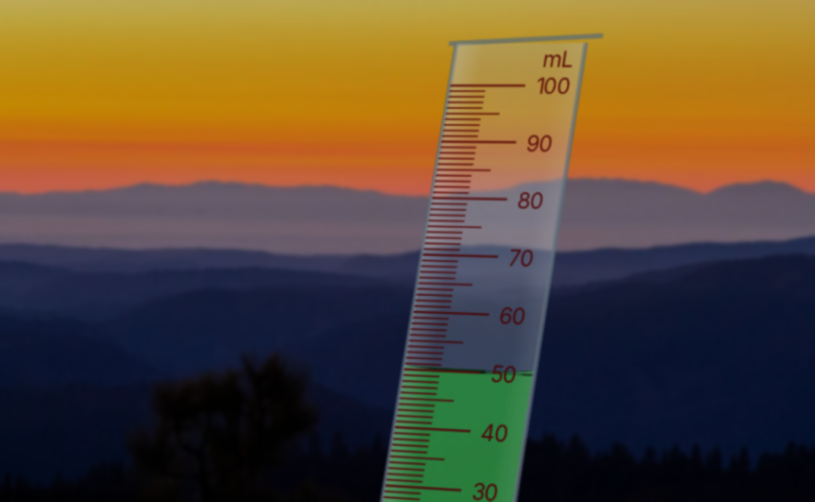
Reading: 50 mL
